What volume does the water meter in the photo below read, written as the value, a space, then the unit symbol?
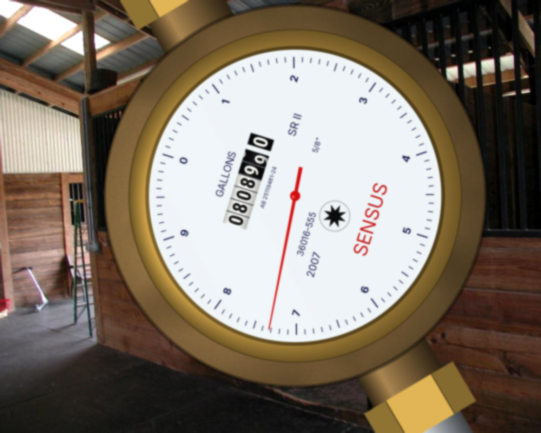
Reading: 808987.3 gal
